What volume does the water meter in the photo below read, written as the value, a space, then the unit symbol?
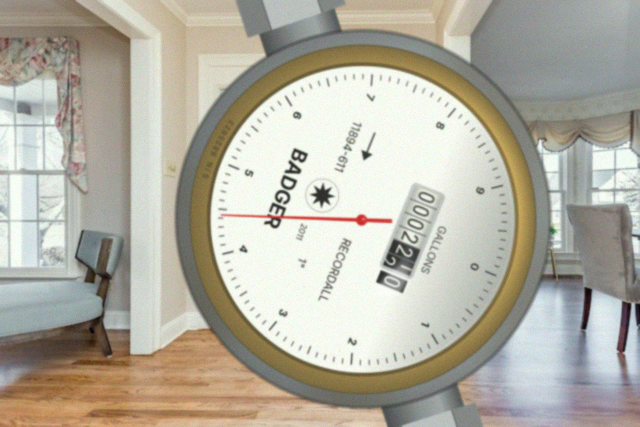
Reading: 2214.4 gal
